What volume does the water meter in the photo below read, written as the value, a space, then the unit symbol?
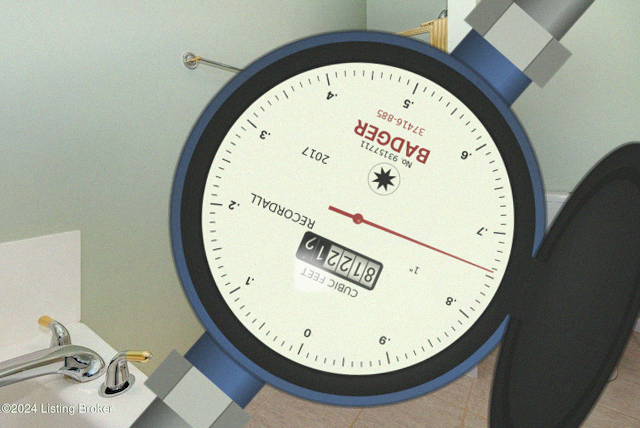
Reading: 812211.74 ft³
